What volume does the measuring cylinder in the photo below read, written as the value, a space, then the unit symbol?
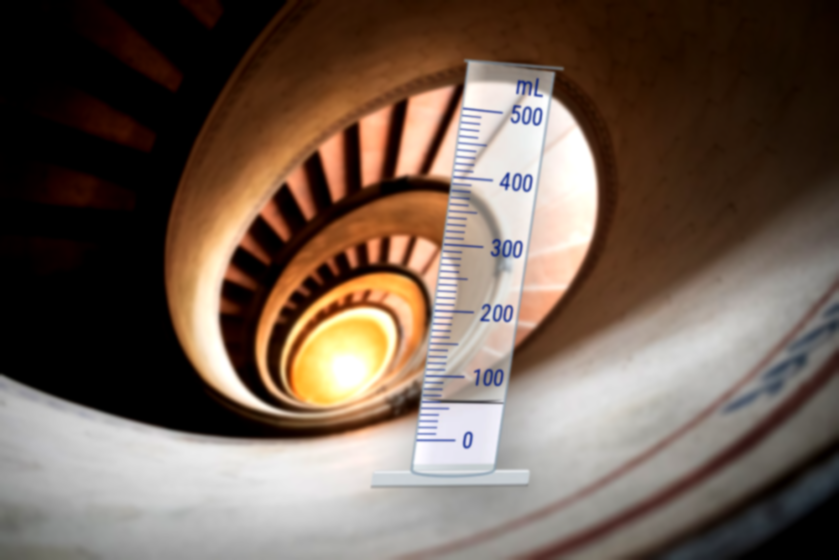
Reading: 60 mL
